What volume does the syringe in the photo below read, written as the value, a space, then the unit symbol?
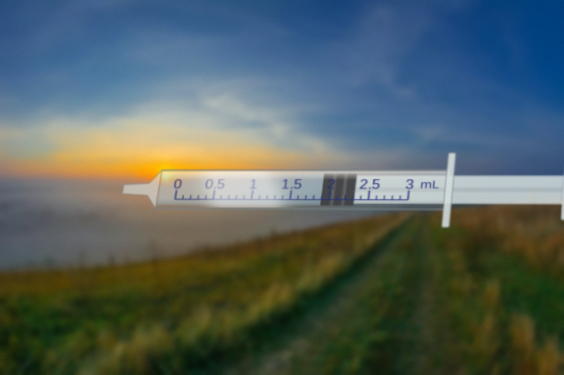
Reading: 1.9 mL
